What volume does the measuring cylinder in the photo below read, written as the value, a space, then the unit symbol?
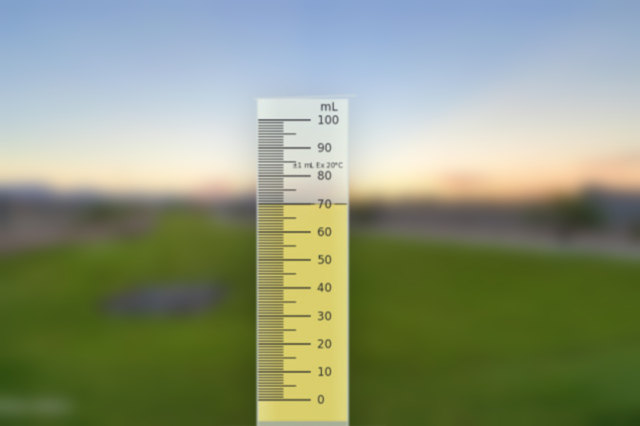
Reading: 70 mL
